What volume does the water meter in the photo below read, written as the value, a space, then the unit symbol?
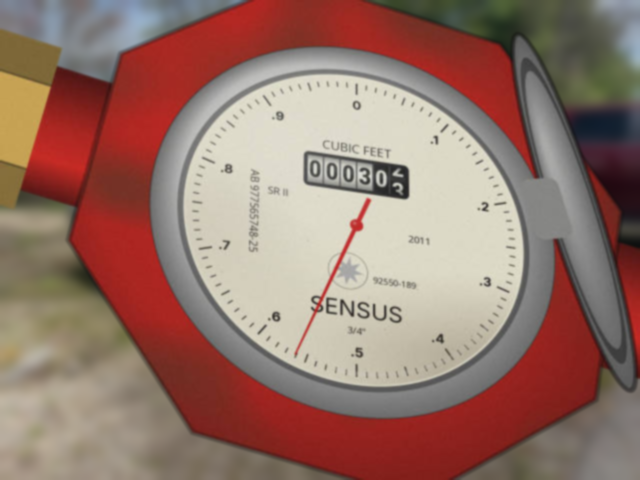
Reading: 302.56 ft³
